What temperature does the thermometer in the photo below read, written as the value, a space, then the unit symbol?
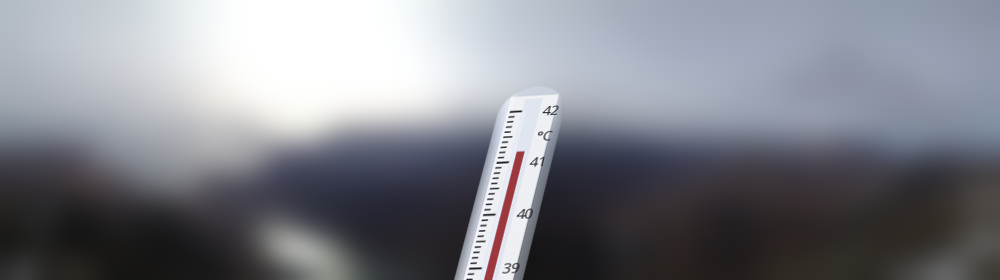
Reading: 41.2 °C
